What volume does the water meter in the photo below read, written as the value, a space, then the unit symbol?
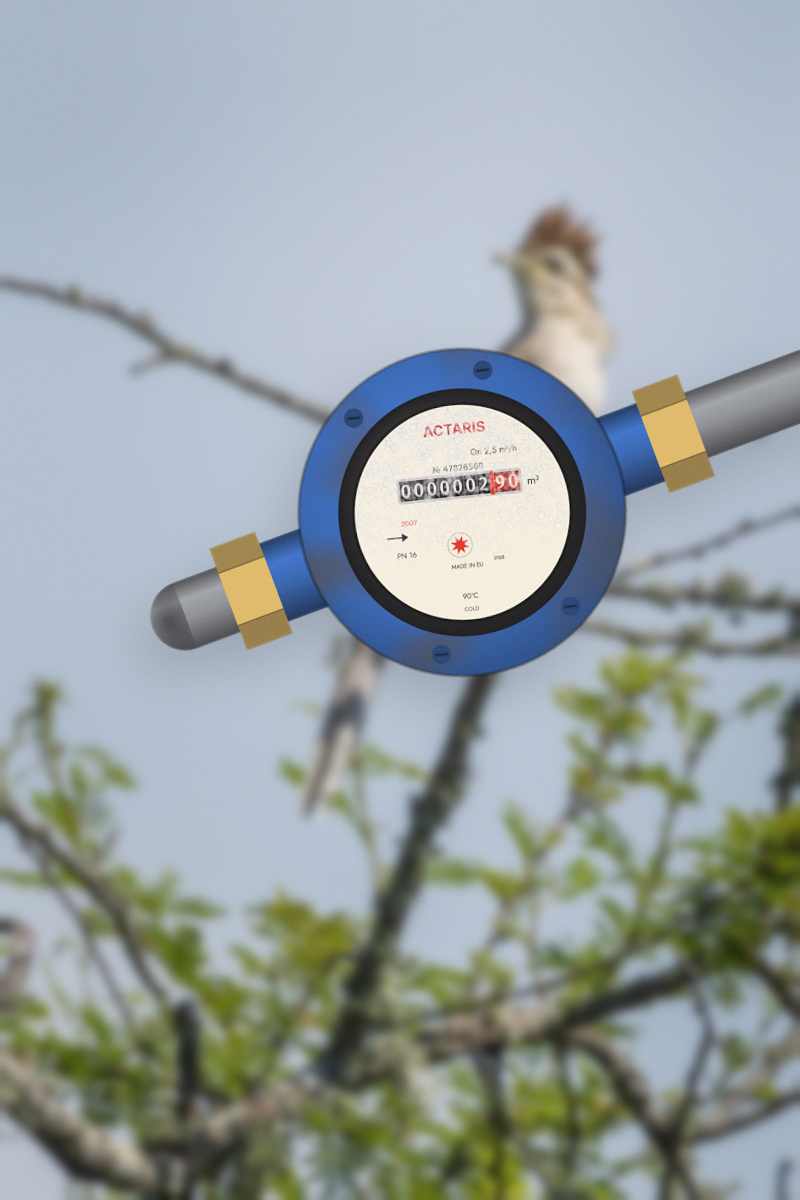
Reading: 2.90 m³
